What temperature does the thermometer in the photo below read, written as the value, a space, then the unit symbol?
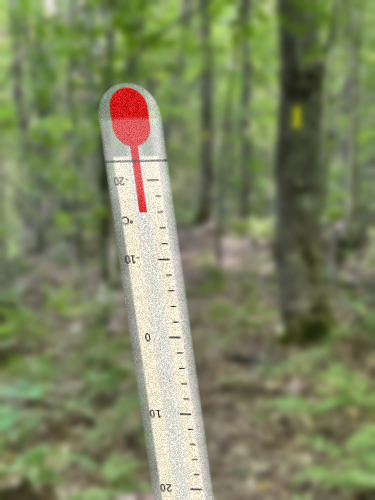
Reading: -16 °C
